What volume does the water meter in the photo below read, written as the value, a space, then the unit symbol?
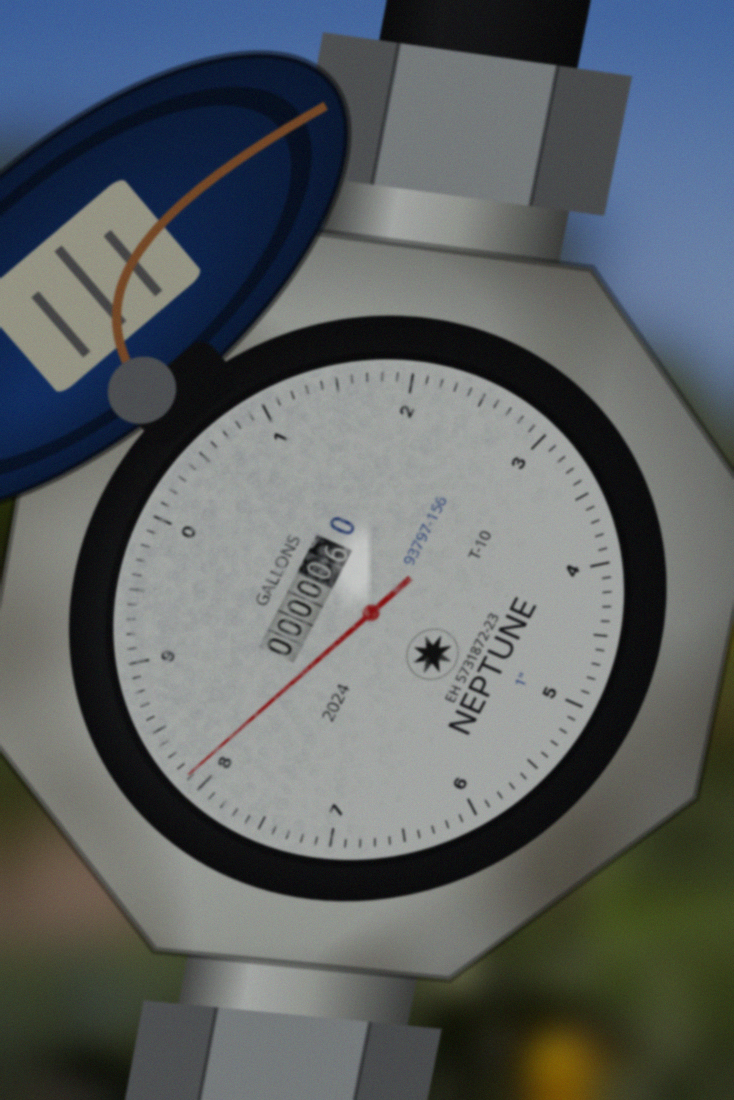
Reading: 58.1 gal
